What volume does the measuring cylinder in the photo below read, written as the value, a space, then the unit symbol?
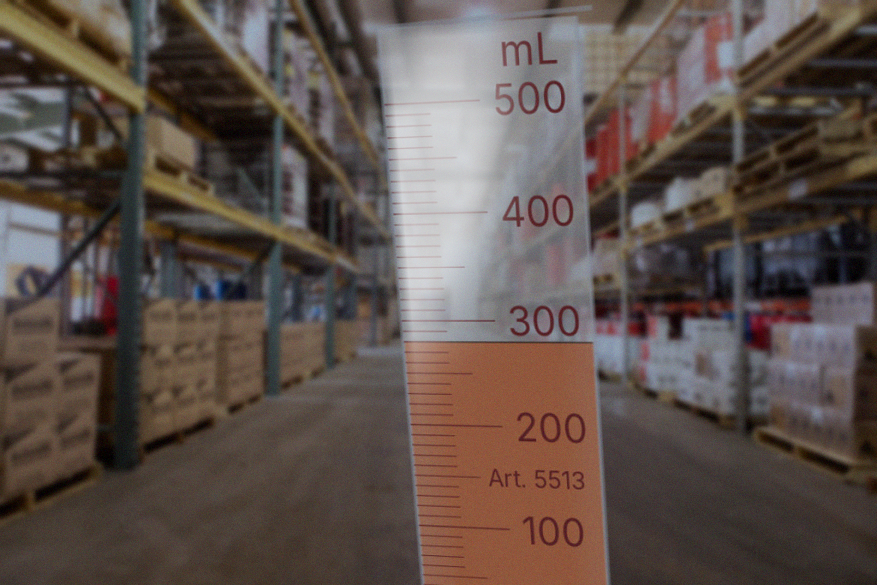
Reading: 280 mL
